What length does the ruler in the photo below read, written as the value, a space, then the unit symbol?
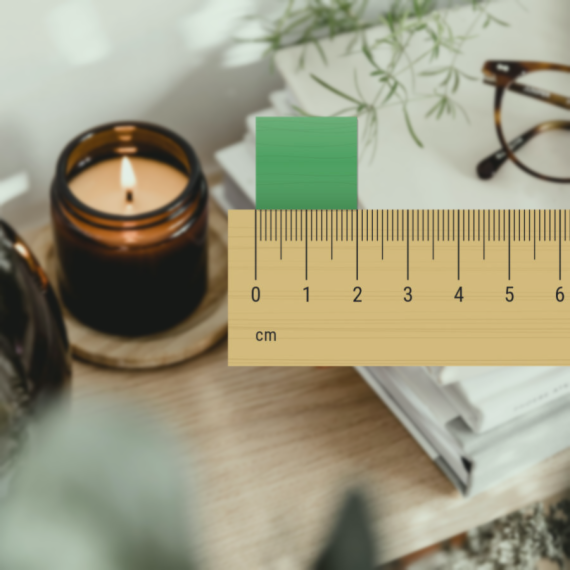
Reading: 2 cm
